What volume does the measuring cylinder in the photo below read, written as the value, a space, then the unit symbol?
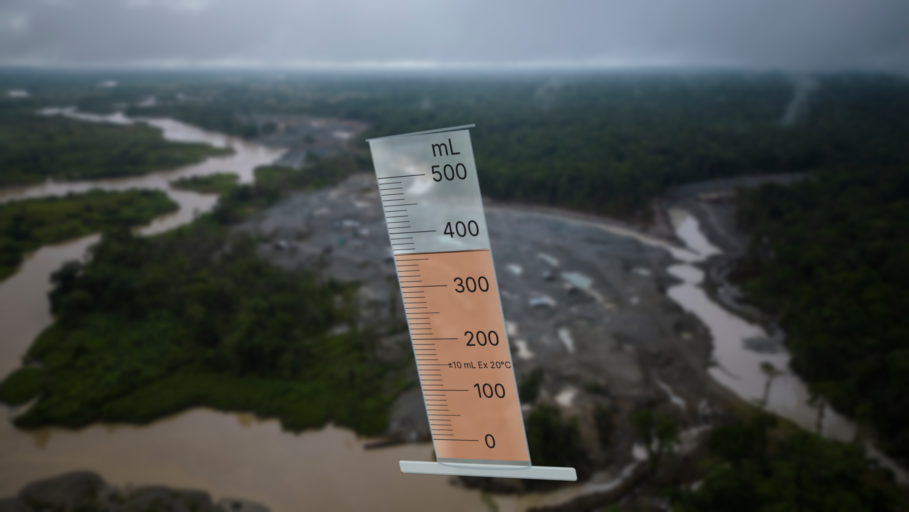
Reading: 360 mL
